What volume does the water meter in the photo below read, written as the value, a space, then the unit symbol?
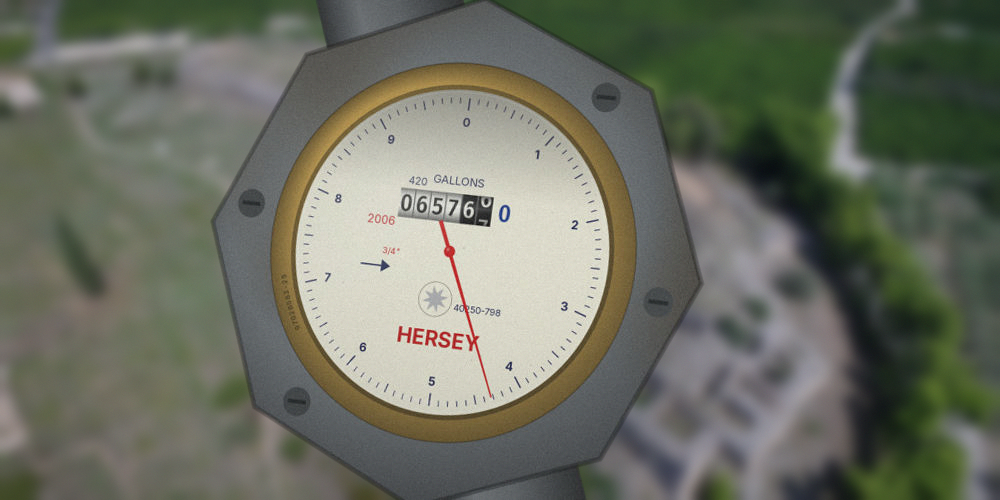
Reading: 657664.3 gal
